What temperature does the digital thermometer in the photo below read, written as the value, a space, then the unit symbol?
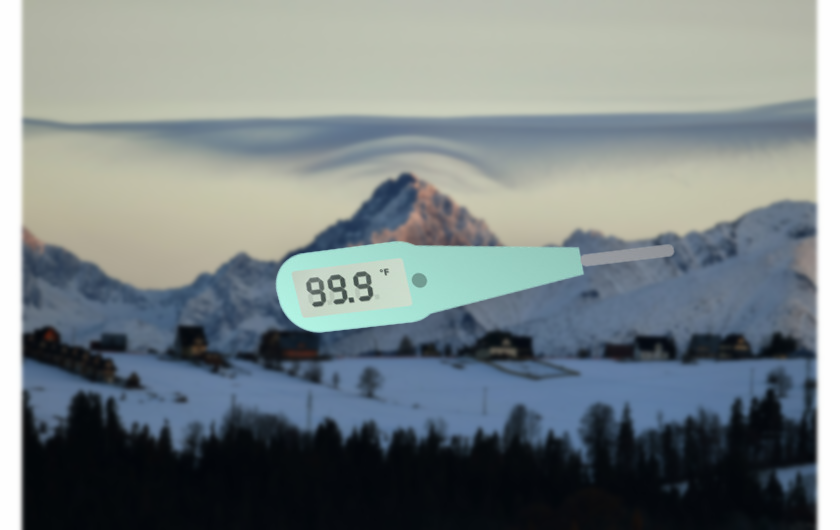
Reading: 99.9 °F
